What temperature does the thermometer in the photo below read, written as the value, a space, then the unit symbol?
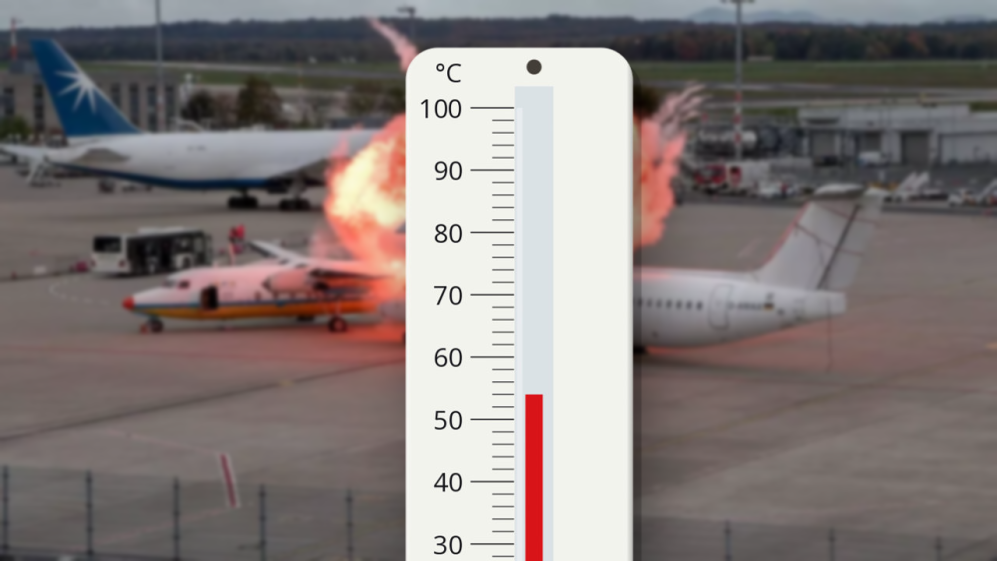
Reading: 54 °C
